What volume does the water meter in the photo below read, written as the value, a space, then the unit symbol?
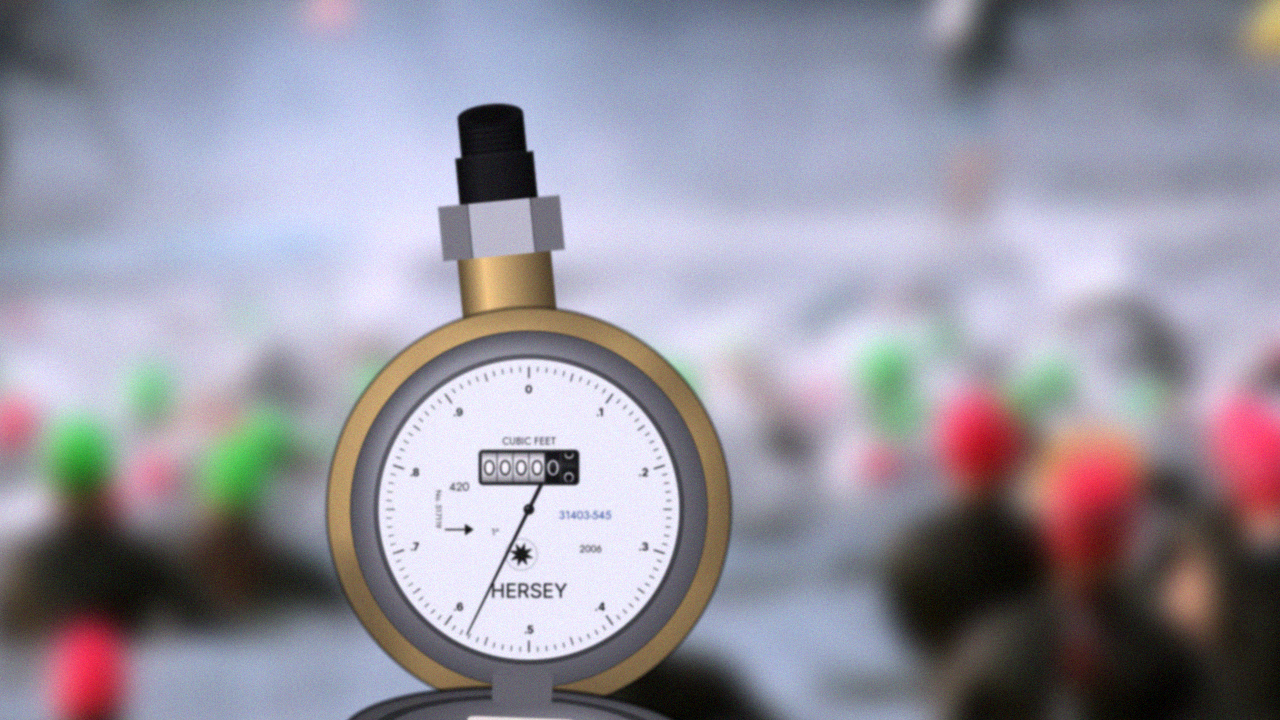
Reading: 8.57 ft³
